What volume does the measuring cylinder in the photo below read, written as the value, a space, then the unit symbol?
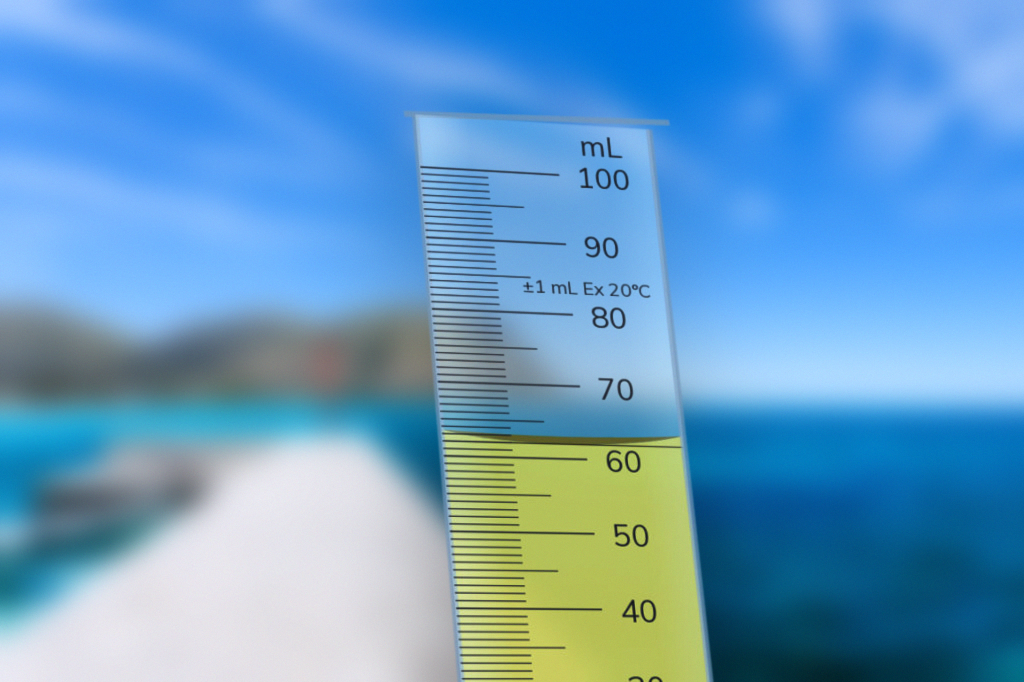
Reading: 62 mL
